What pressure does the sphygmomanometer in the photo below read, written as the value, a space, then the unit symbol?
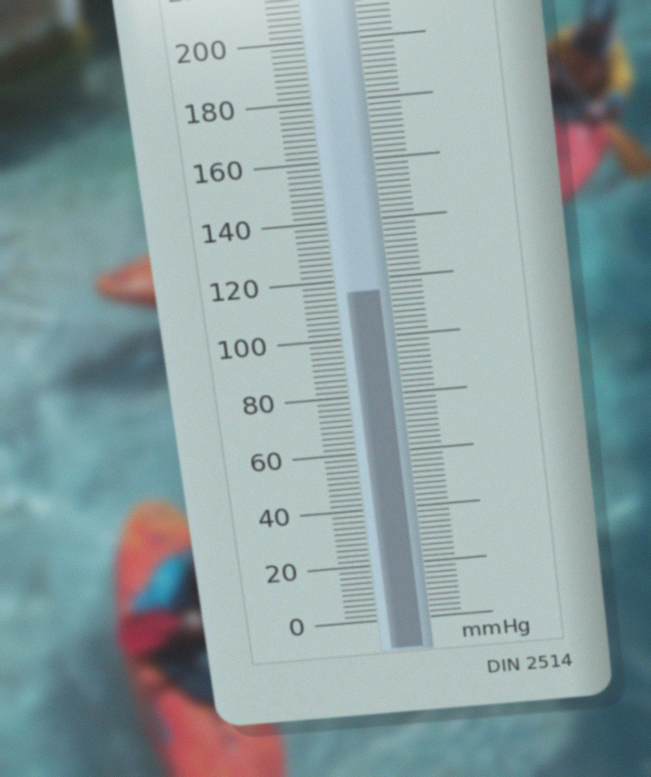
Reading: 116 mmHg
